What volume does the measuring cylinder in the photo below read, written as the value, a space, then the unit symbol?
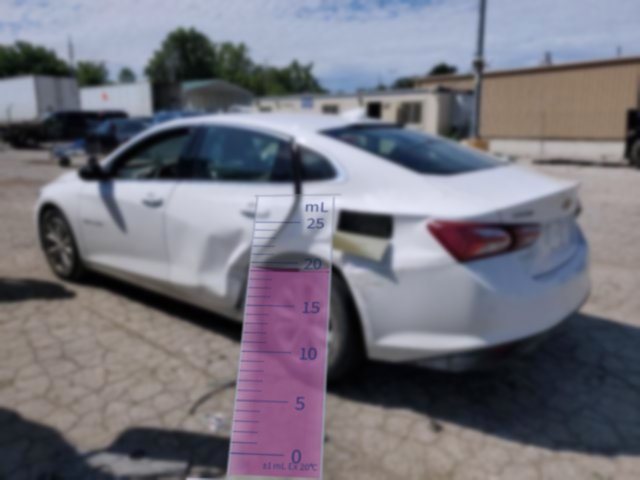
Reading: 19 mL
